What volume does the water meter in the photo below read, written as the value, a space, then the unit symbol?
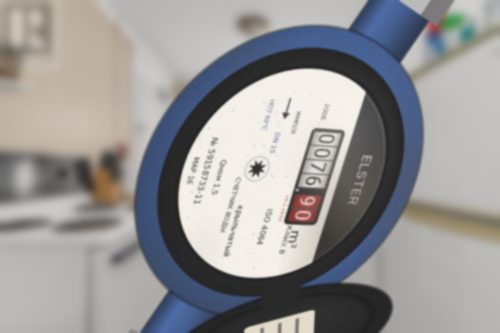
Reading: 76.90 m³
